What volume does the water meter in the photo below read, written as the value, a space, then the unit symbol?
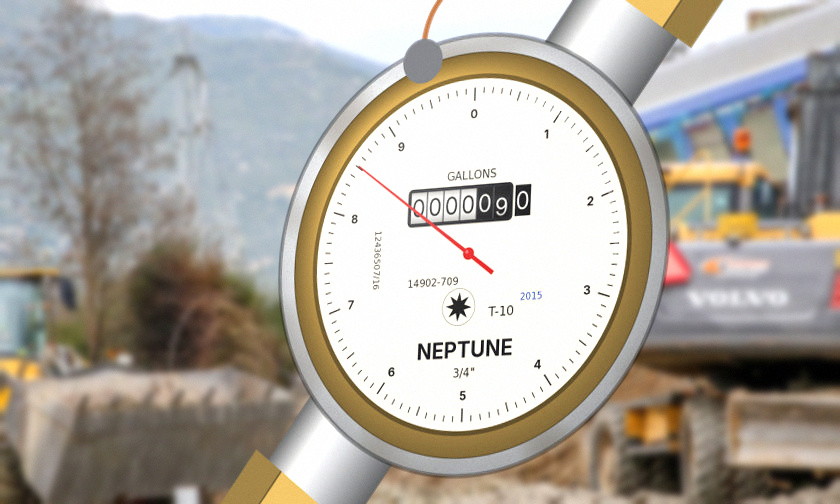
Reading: 88.5 gal
